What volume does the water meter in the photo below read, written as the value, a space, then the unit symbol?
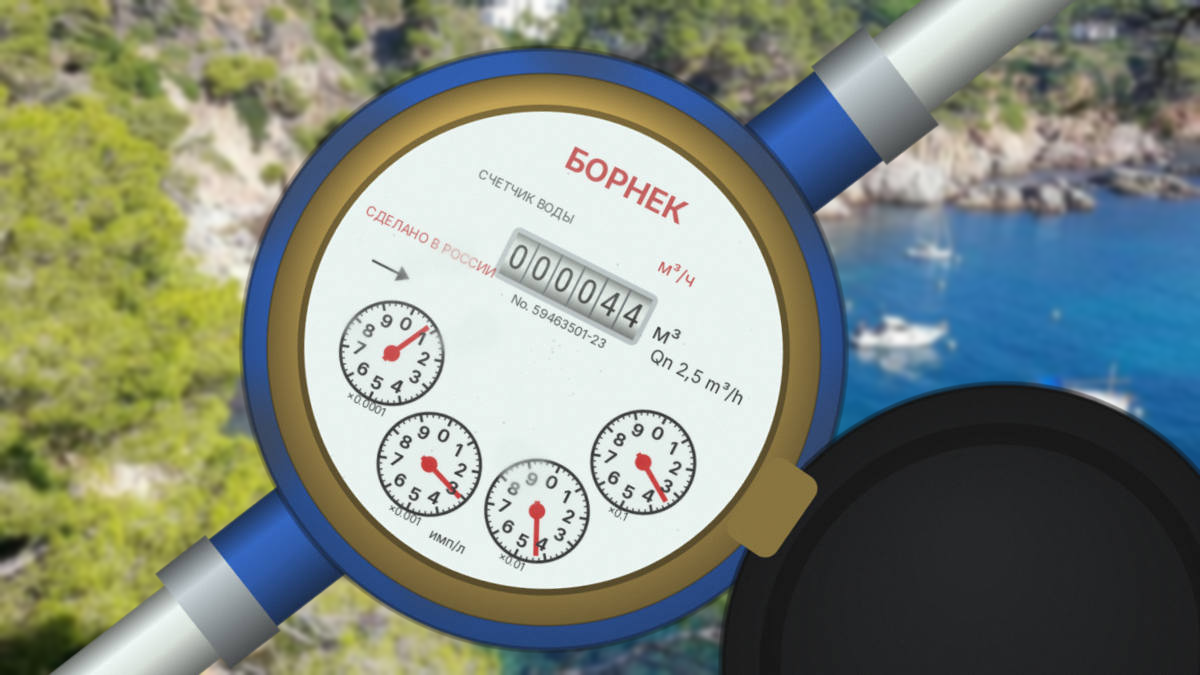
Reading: 44.3430 m³
